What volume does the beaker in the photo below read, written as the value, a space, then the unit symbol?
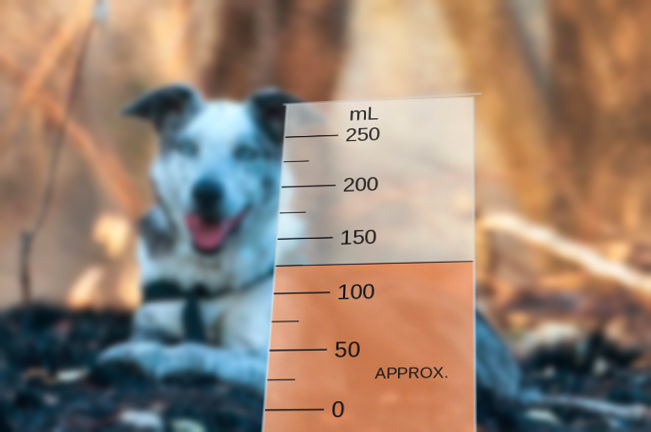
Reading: 125 mL
